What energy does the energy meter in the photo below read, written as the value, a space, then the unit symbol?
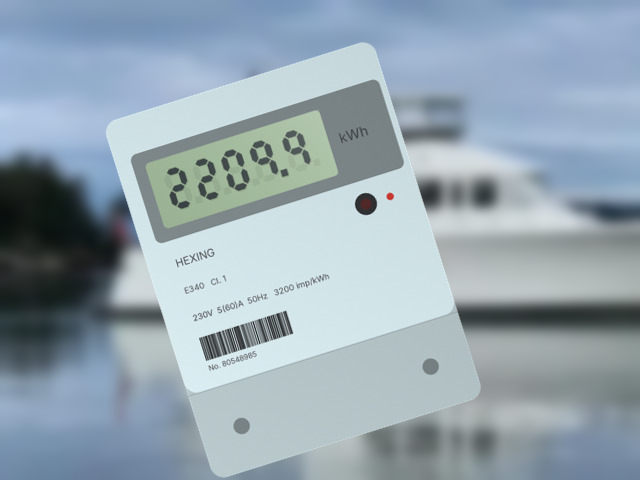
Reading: 2209.9 kWh
